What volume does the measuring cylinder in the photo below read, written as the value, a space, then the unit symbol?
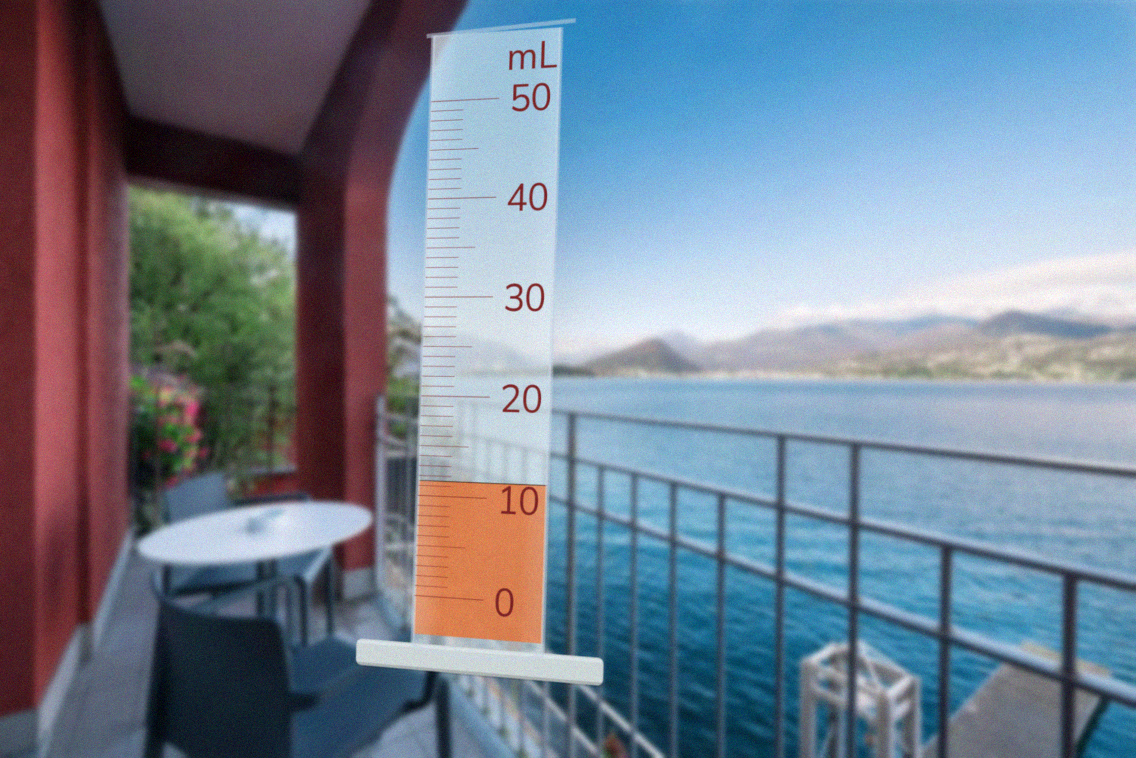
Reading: 11.5 mL
